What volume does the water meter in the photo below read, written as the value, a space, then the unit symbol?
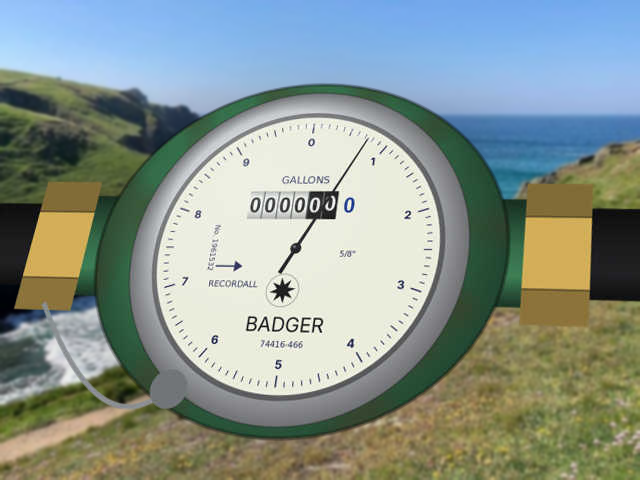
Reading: 0.7 gal
